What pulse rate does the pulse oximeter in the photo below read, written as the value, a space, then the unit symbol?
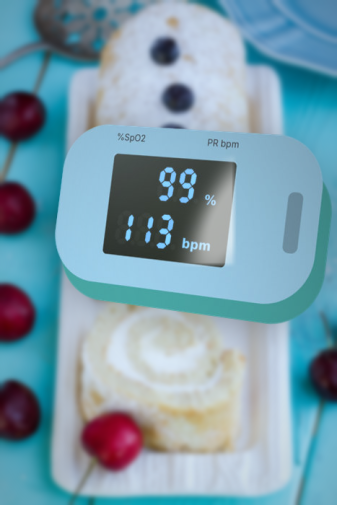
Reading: 113 bpm
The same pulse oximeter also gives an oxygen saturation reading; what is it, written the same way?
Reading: 99 %
